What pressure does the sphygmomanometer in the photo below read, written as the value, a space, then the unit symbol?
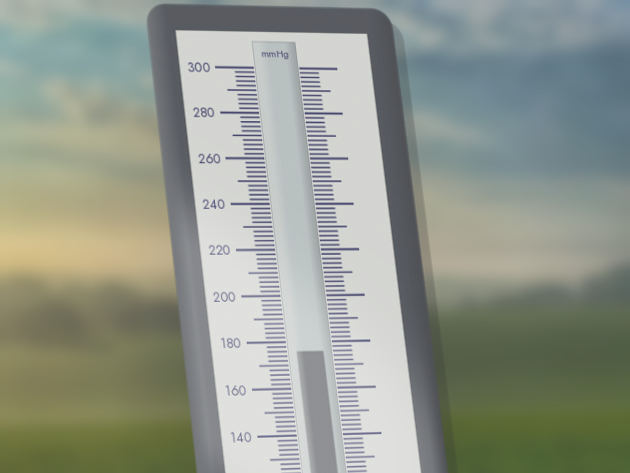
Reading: 176 mmHg
